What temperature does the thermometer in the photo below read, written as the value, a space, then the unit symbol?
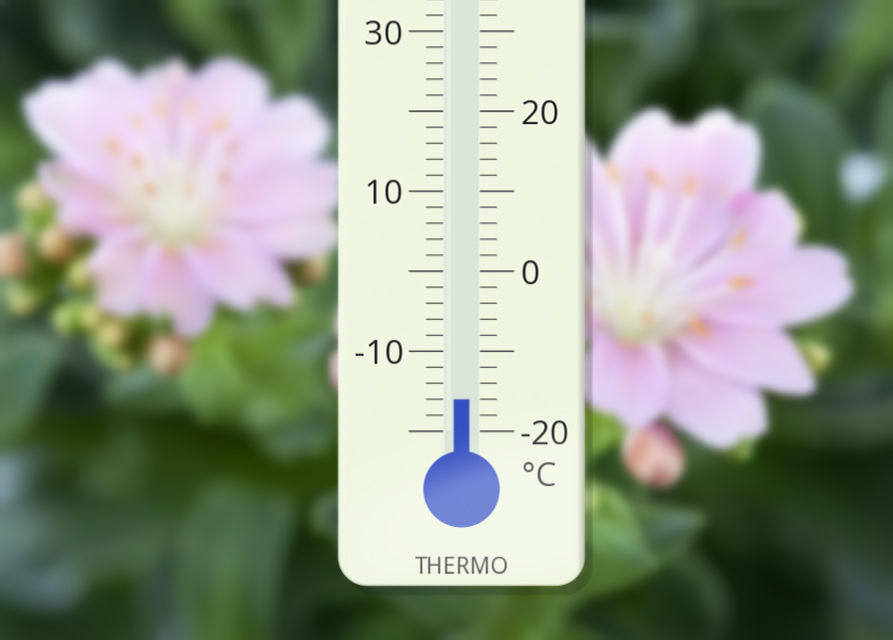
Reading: -16 °C
